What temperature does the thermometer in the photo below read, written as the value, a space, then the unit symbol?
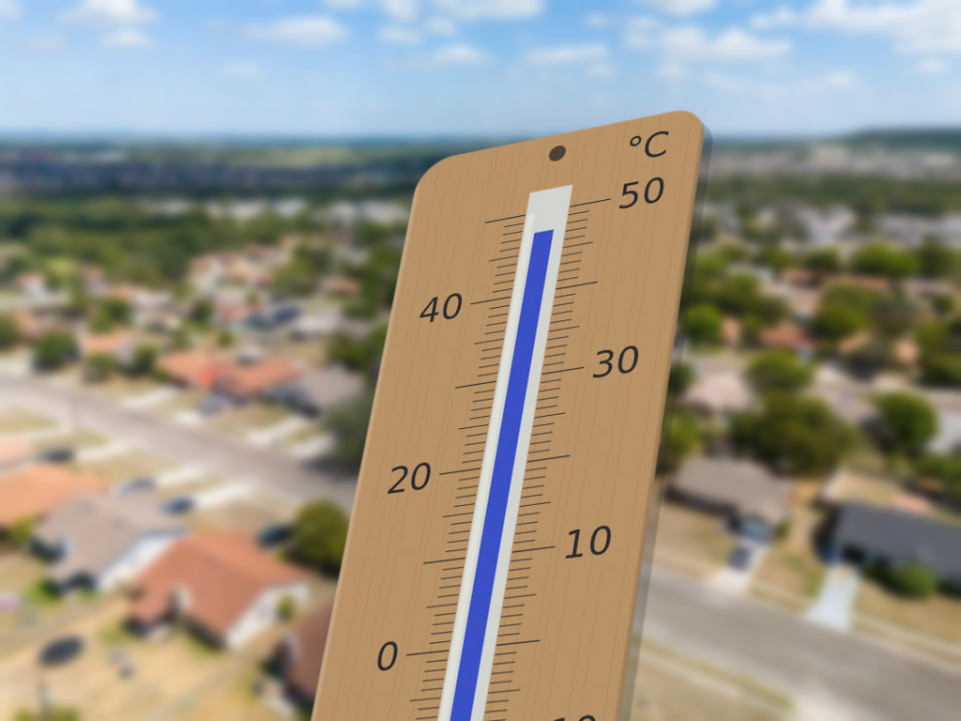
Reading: 47.5 °C
